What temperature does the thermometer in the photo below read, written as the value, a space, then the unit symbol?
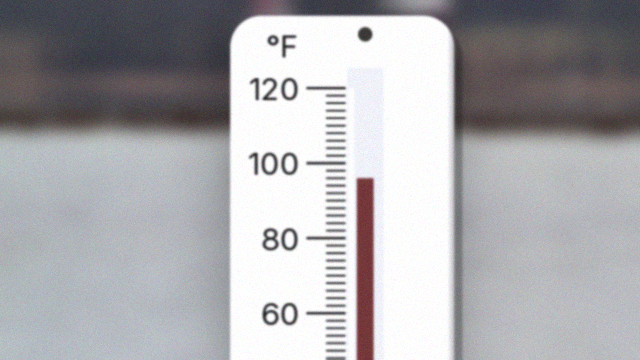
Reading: 96 °F
